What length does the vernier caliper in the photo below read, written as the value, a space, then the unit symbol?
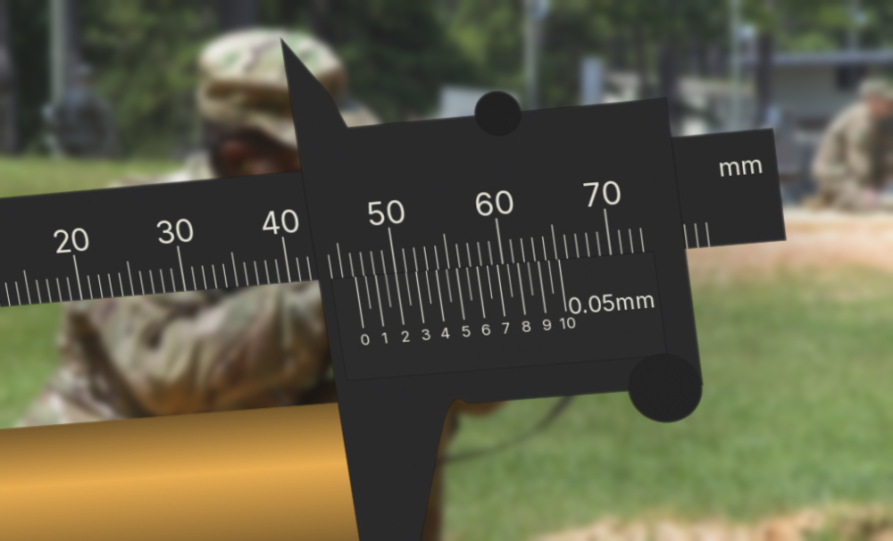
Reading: 46.2 mm
